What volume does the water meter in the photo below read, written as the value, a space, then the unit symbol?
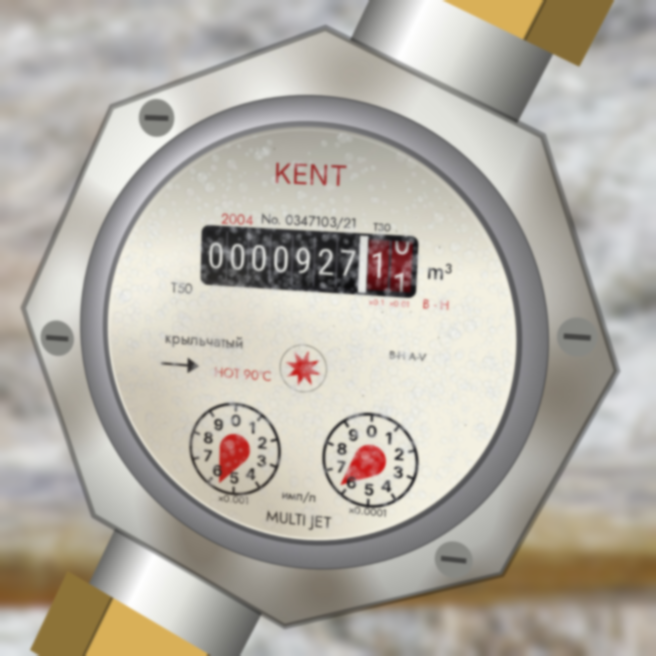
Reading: 927.1056 m³
